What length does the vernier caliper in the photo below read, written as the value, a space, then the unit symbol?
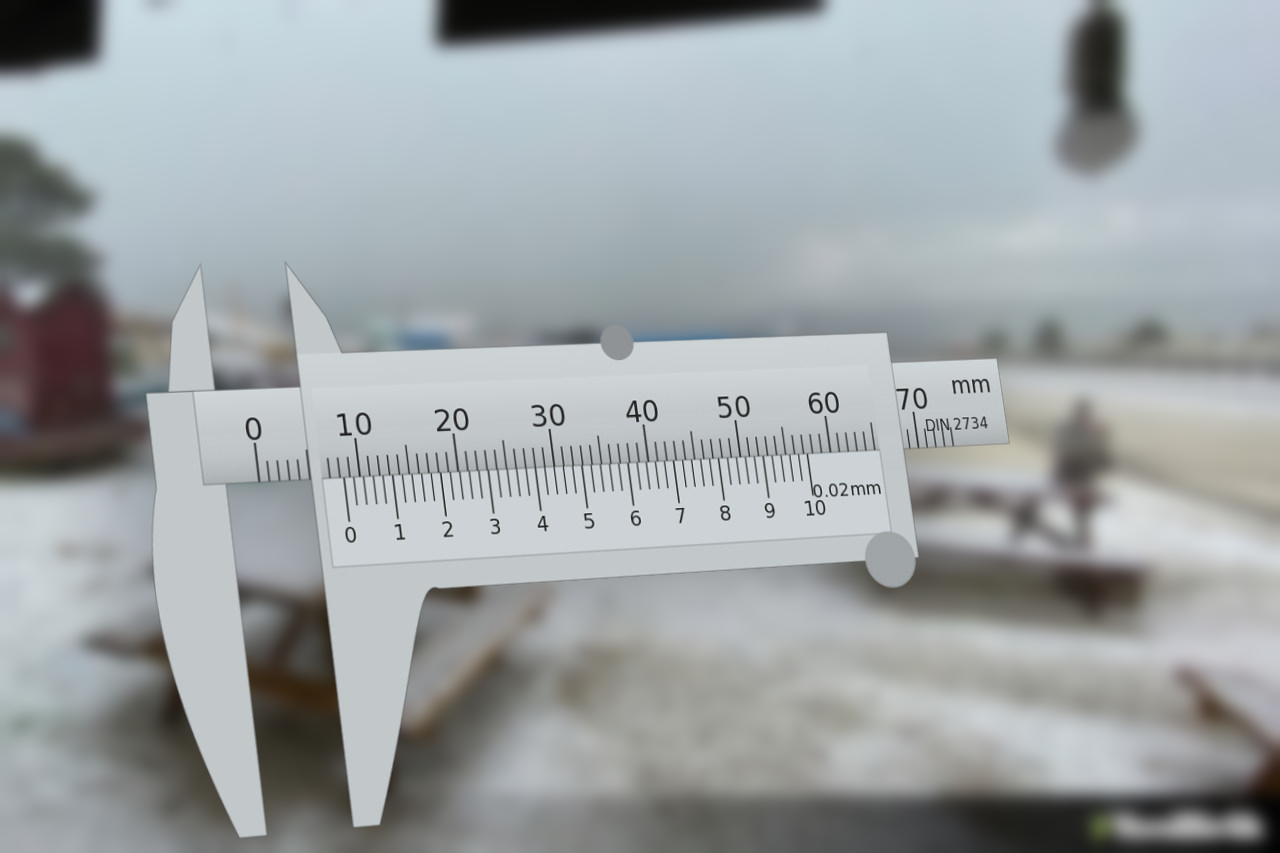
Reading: 8.4 mm
